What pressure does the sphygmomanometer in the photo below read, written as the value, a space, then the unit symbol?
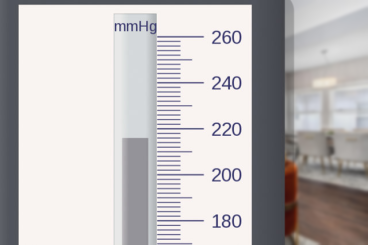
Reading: 216 mmHg
